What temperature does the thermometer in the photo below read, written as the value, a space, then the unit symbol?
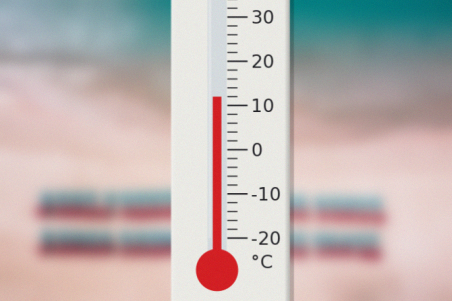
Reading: 12 °C
